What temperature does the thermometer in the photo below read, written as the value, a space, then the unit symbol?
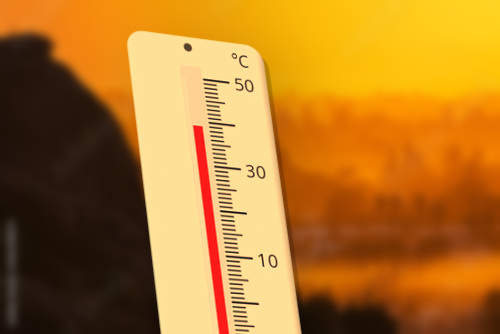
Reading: 39 °C
